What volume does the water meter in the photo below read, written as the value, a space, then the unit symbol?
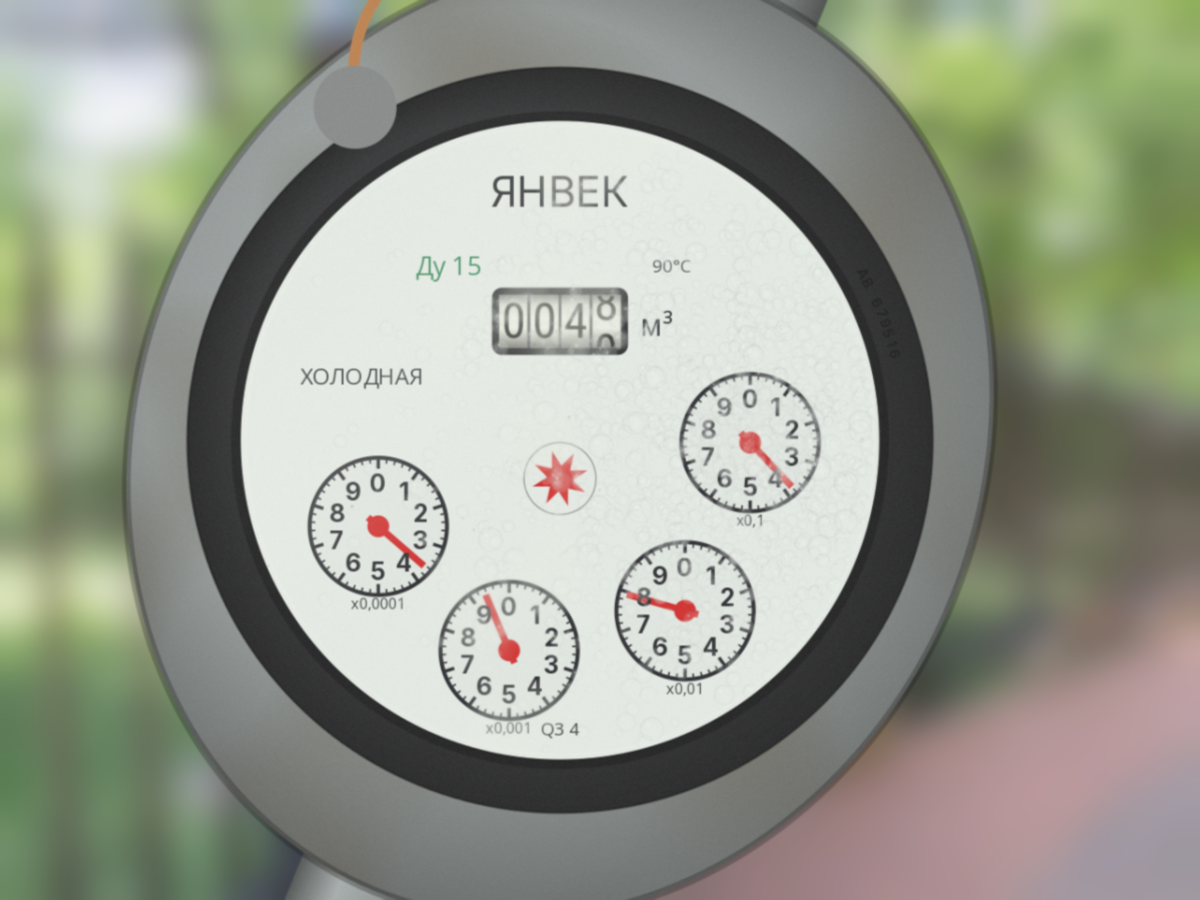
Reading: 48.3793 m³
